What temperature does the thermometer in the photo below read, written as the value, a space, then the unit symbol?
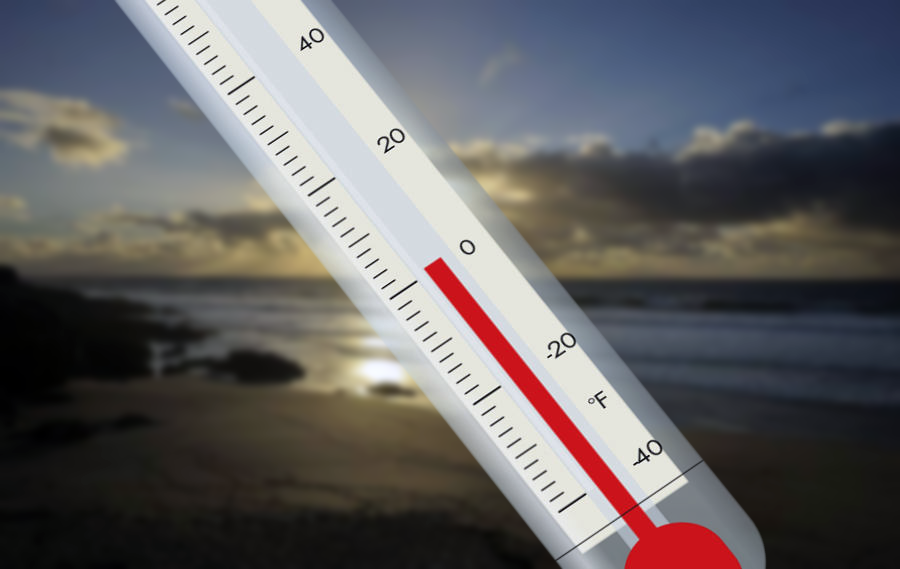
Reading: 1 °F
